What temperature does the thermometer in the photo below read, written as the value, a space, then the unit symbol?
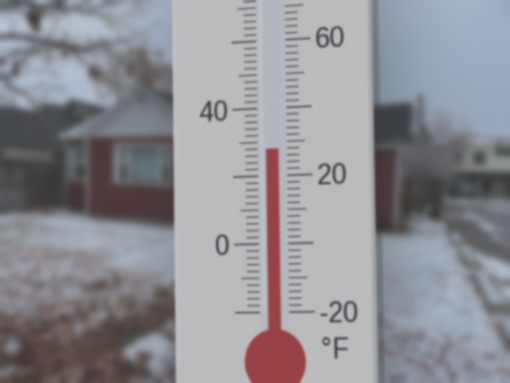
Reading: 28 °F
